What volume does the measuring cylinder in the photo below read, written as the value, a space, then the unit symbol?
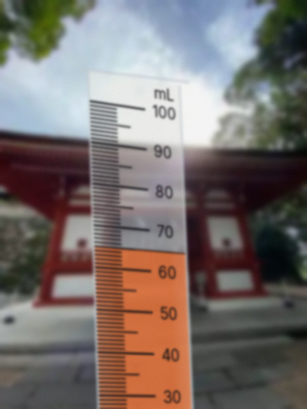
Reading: 65 mL
